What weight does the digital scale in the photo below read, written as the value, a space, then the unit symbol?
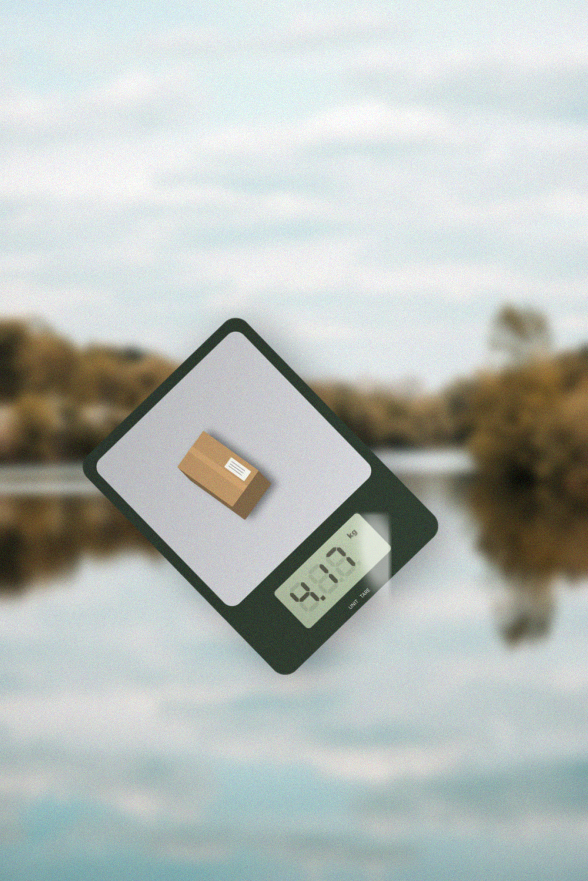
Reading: 4.17 kg
